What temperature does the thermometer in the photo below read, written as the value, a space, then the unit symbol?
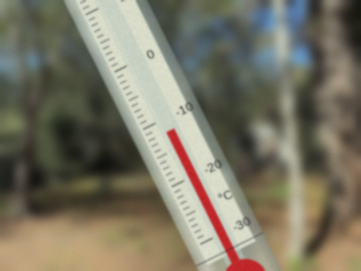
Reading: -12 °C
